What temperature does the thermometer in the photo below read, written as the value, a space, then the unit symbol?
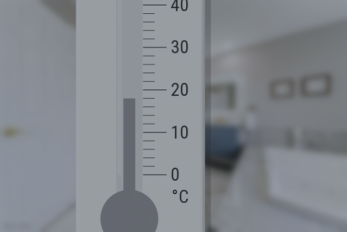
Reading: 18 °C
